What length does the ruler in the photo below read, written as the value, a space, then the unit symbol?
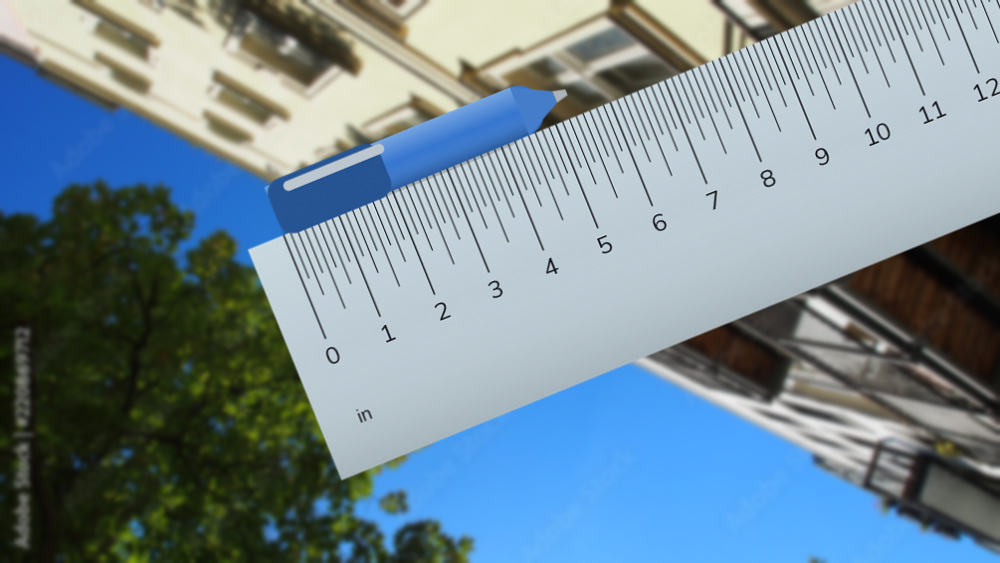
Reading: 5.375 in
